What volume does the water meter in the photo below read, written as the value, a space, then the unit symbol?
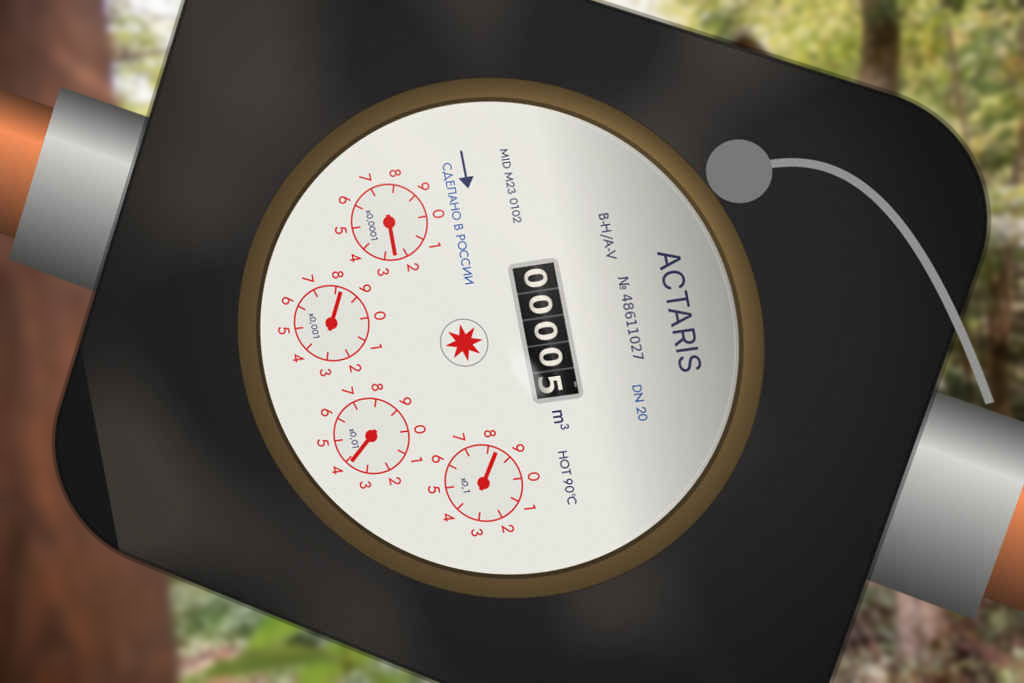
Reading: 4.8382 m³
